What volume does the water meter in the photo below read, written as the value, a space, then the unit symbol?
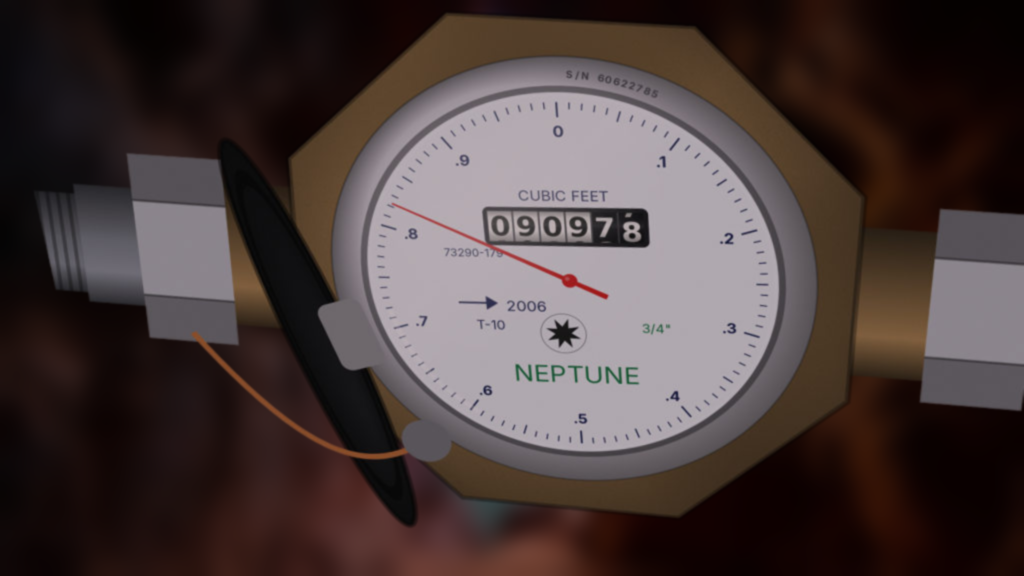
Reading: 90977.82 ft³
